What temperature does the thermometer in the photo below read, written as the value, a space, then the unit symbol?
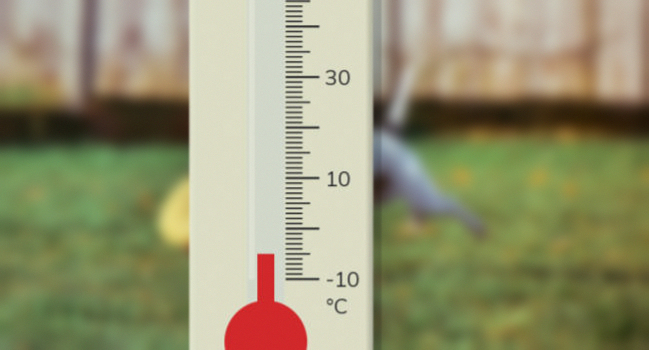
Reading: -5 °C
